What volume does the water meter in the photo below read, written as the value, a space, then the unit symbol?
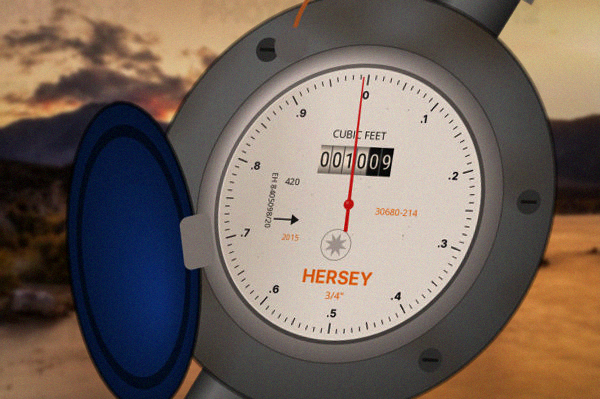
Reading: 1008.99 ft³
